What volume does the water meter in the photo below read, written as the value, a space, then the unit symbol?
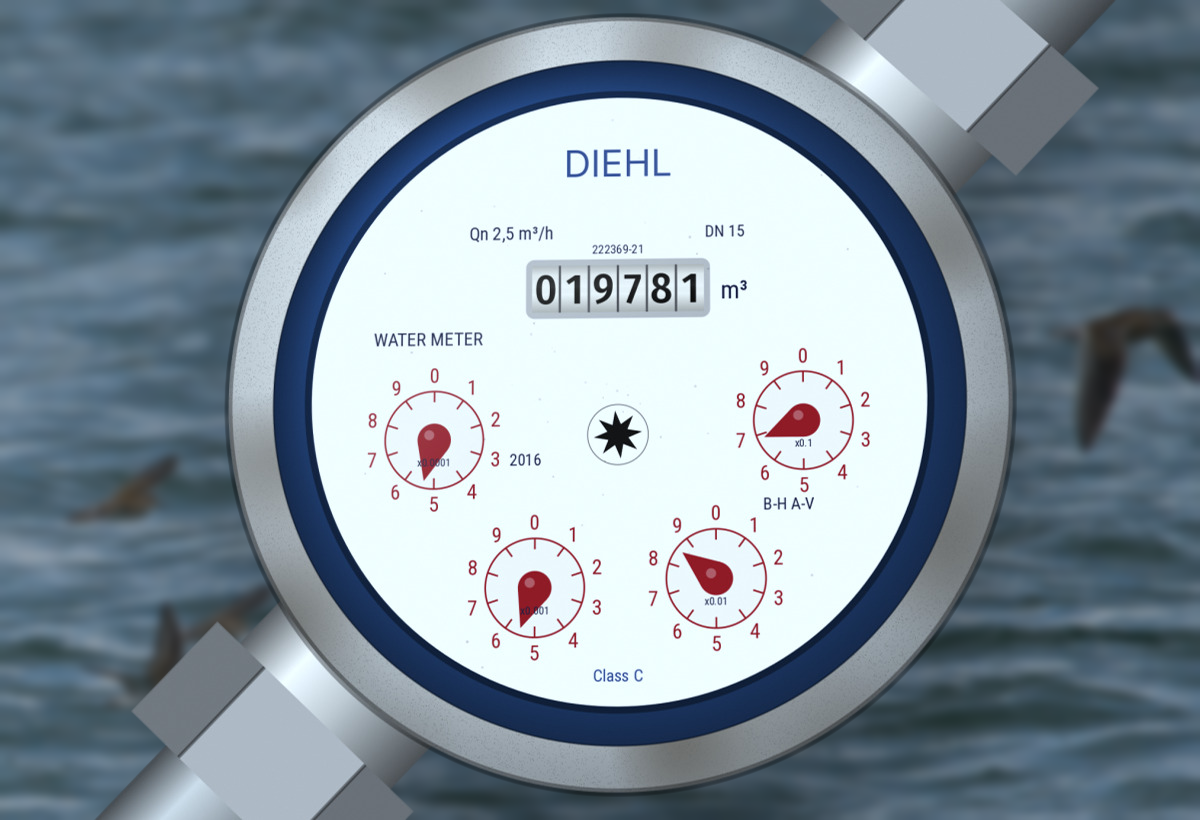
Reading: 19781.6855 m³
